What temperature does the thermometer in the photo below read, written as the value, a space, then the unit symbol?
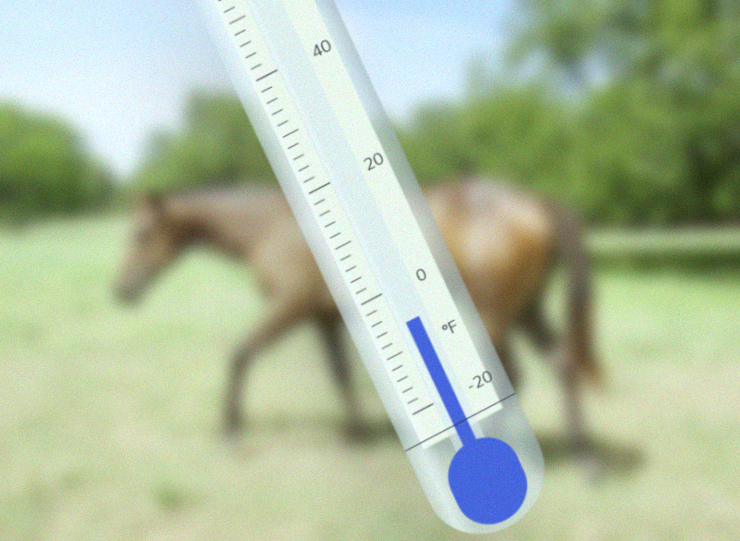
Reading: -6 °F
